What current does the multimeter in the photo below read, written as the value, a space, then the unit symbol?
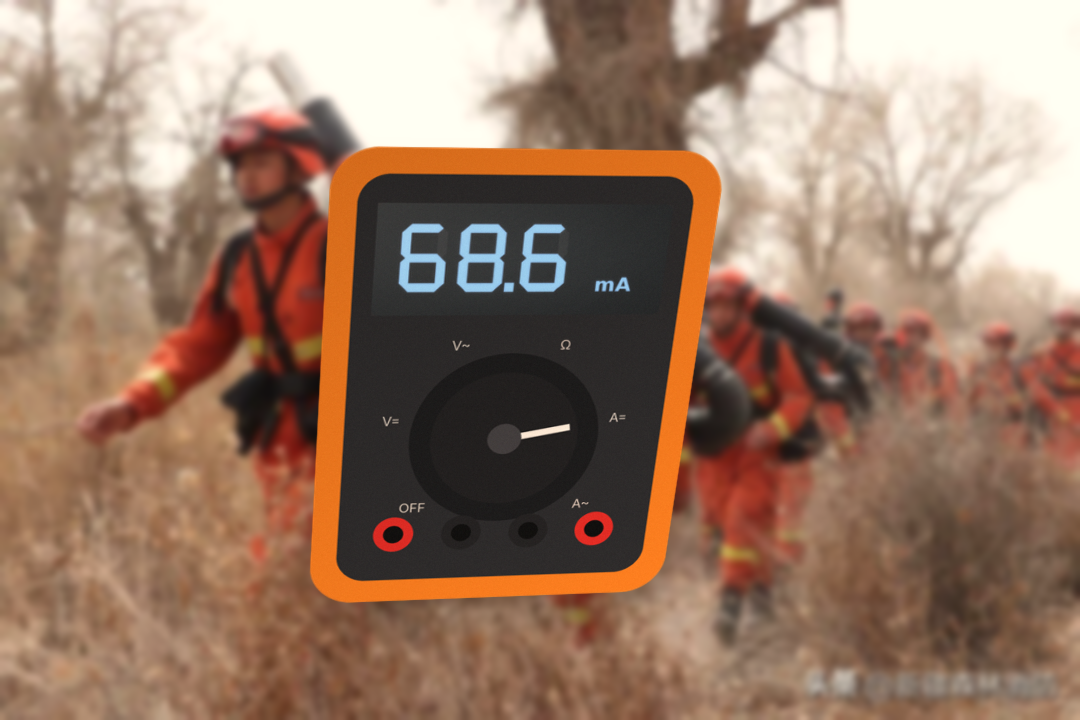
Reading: 68.6 mA
